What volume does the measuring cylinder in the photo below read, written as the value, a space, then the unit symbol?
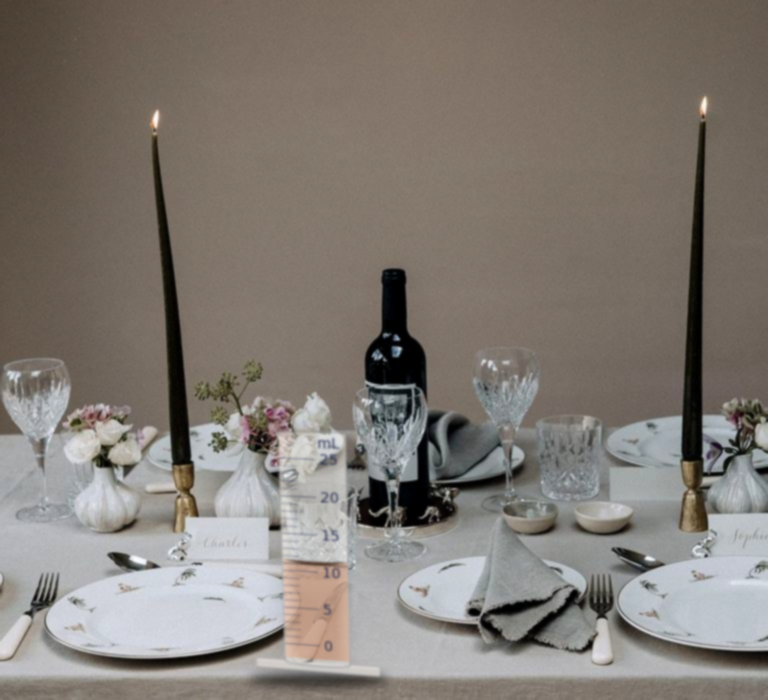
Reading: 11 mL
